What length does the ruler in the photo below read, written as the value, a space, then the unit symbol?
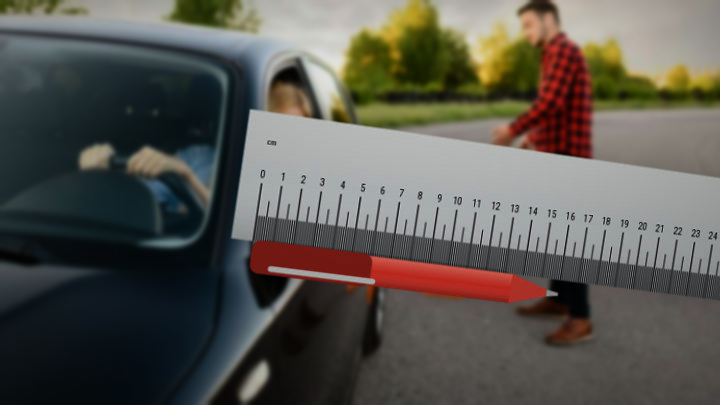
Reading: 16 cm
